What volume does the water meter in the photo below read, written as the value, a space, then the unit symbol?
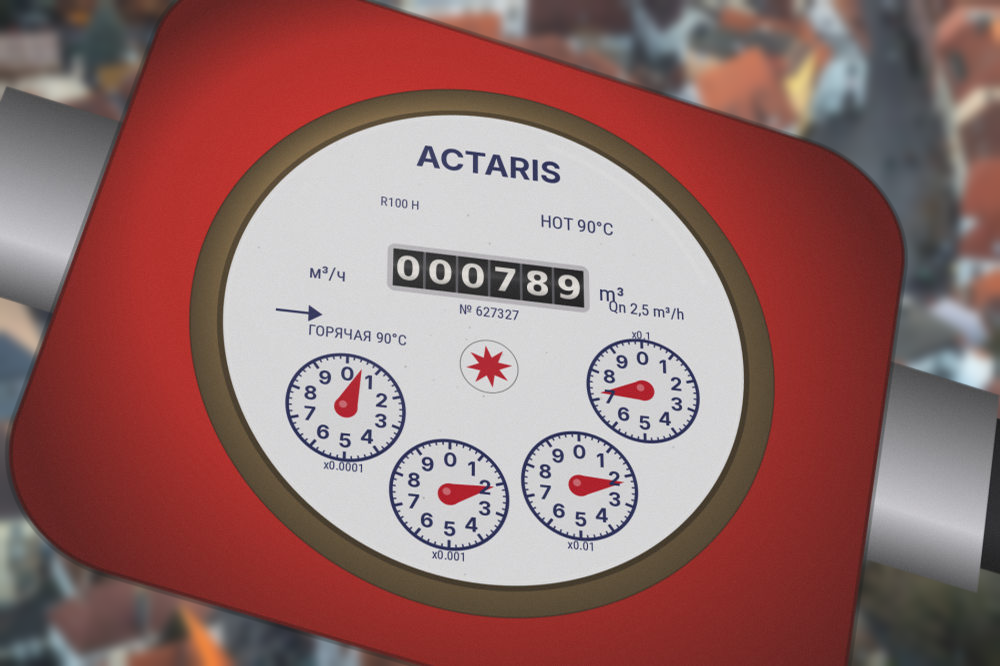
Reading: 789.7220 m³
